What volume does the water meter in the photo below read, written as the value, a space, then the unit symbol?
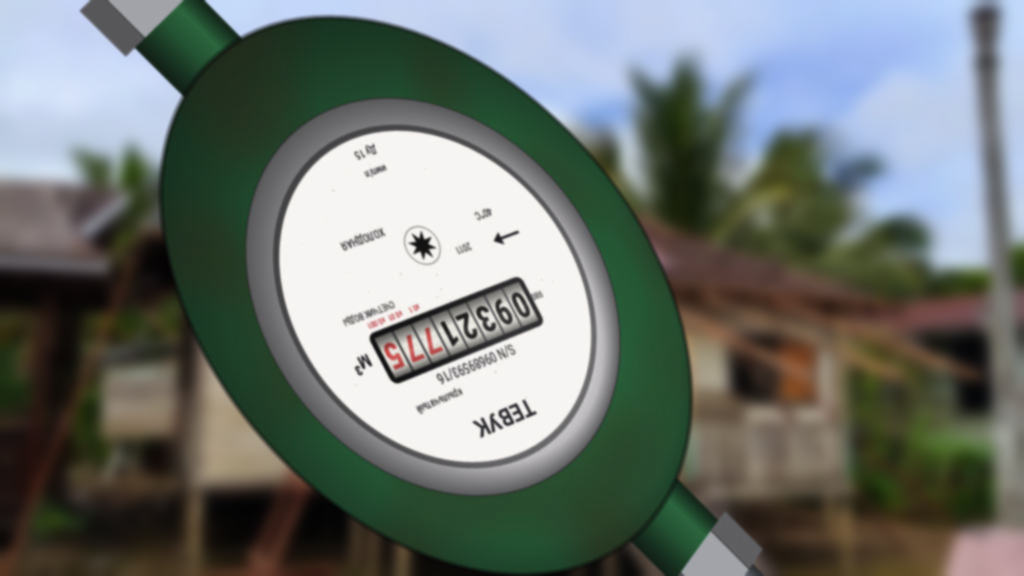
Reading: 9321.775 m³
